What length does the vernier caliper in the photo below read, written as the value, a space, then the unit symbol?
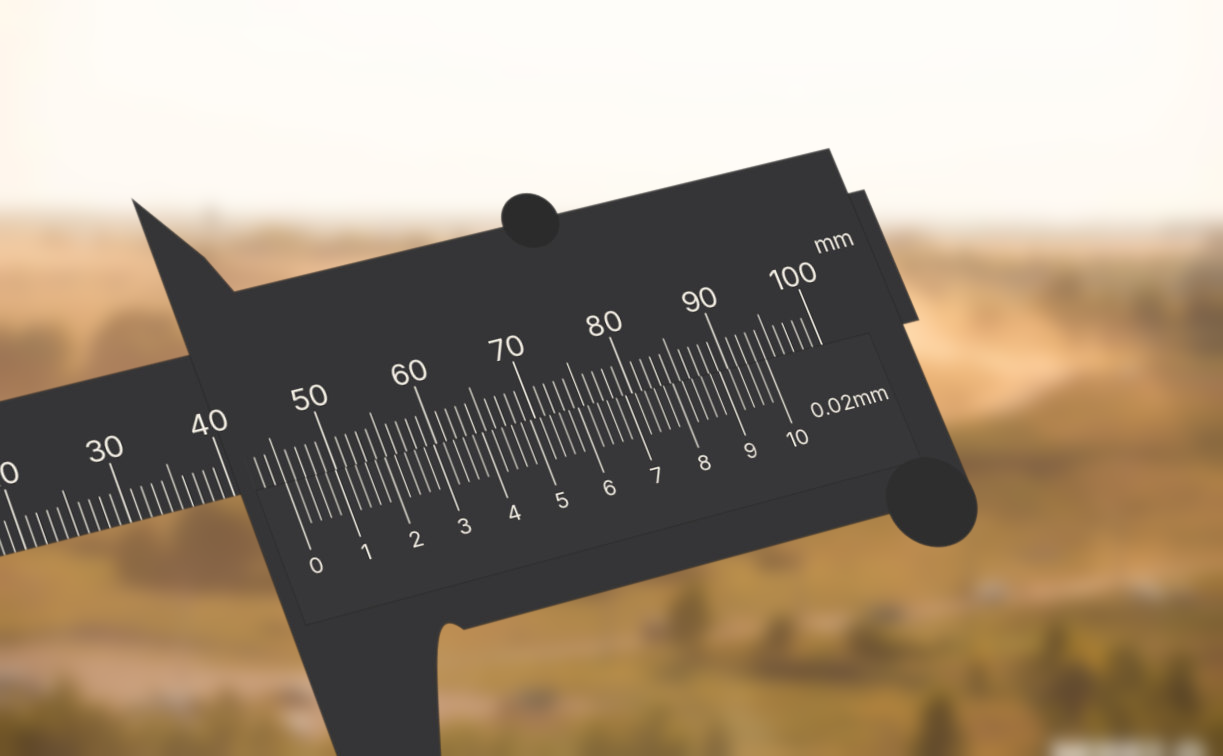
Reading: 45.0 mm
